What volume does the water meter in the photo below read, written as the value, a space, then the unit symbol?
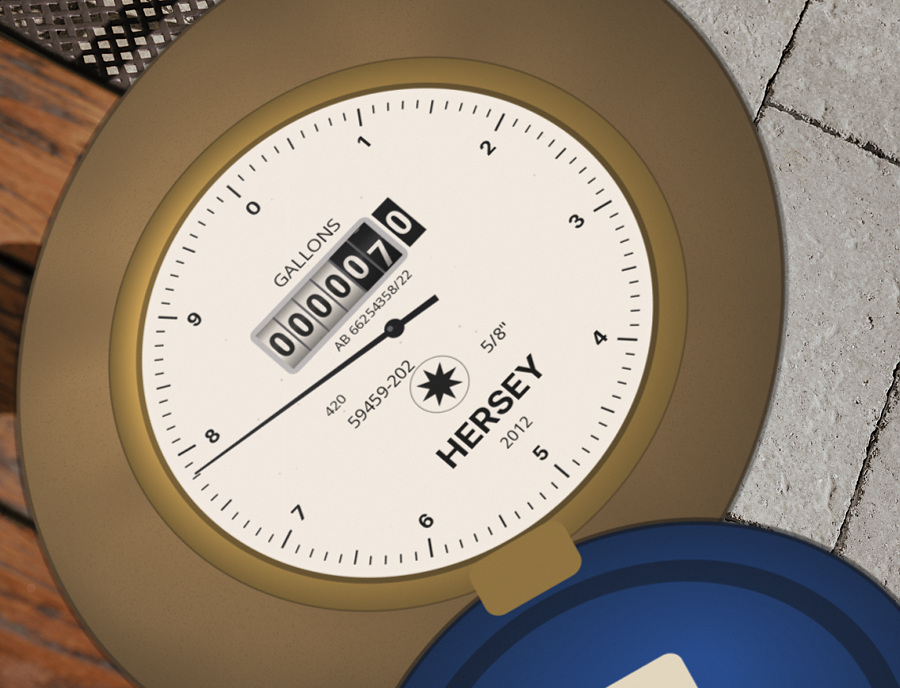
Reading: 67.8 gal
